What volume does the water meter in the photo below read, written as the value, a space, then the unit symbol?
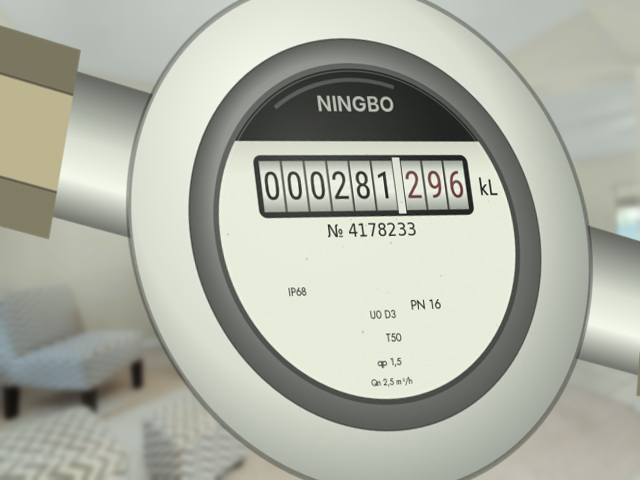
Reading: 281.296 kL
